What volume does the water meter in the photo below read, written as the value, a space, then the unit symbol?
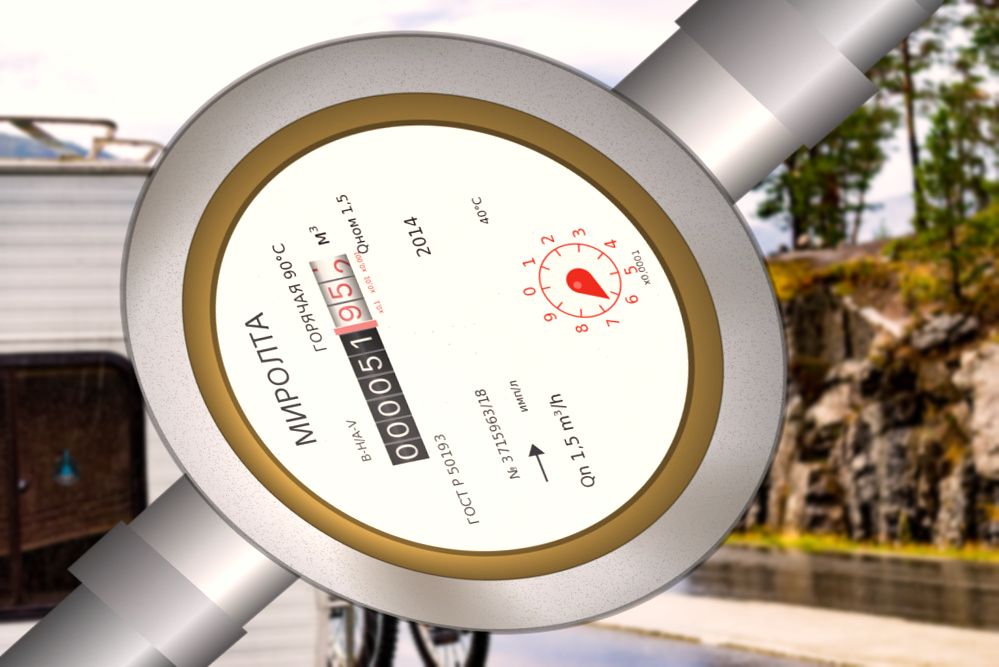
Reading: 51.9516 m³
